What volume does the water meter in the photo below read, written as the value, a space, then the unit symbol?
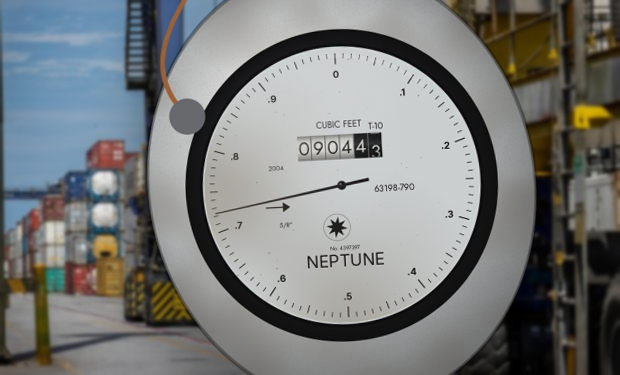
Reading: 90442.72 ft³
